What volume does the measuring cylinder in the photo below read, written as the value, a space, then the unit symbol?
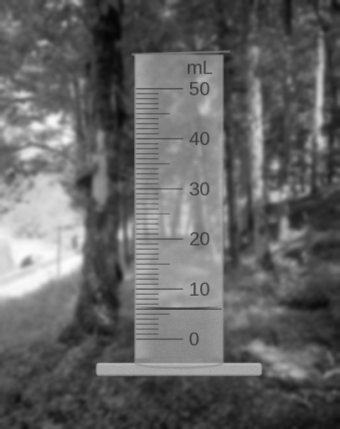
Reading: 6 mL
